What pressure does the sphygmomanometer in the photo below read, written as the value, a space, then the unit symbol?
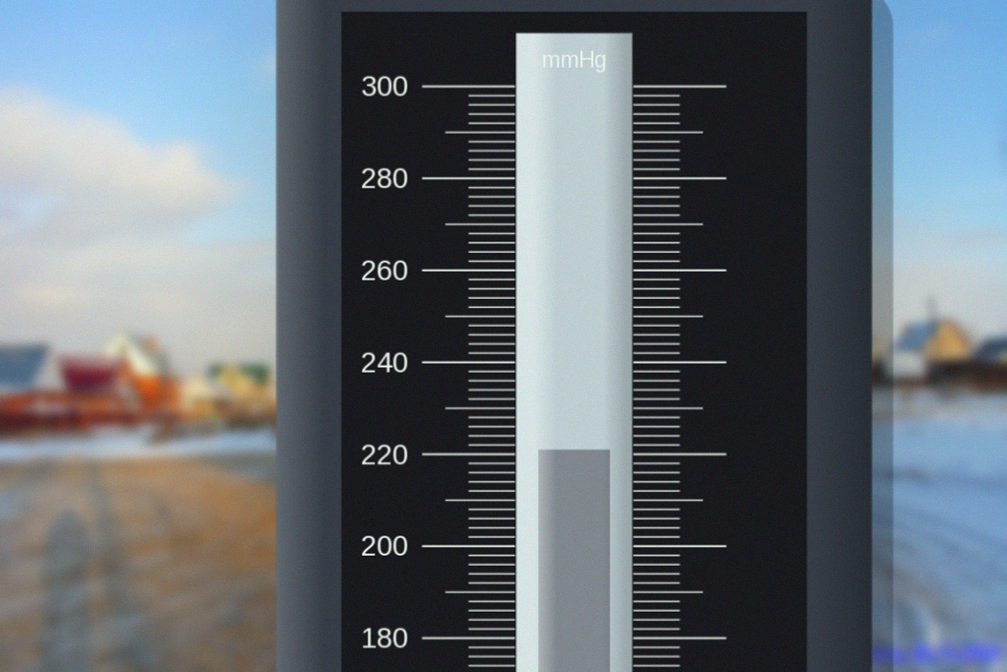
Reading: 221 mmHg
